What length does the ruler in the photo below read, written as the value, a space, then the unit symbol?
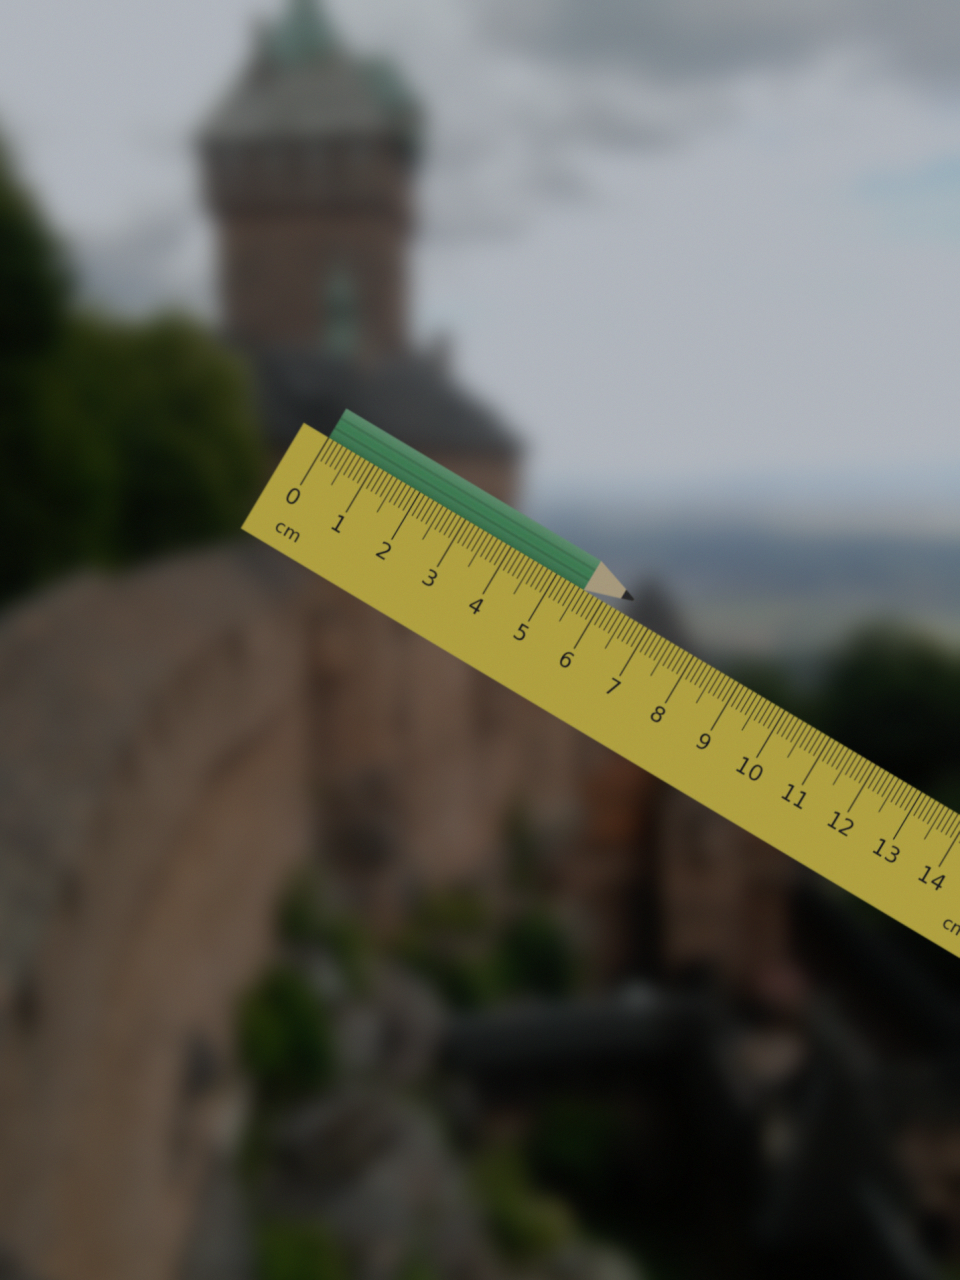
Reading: 6.5 cm
